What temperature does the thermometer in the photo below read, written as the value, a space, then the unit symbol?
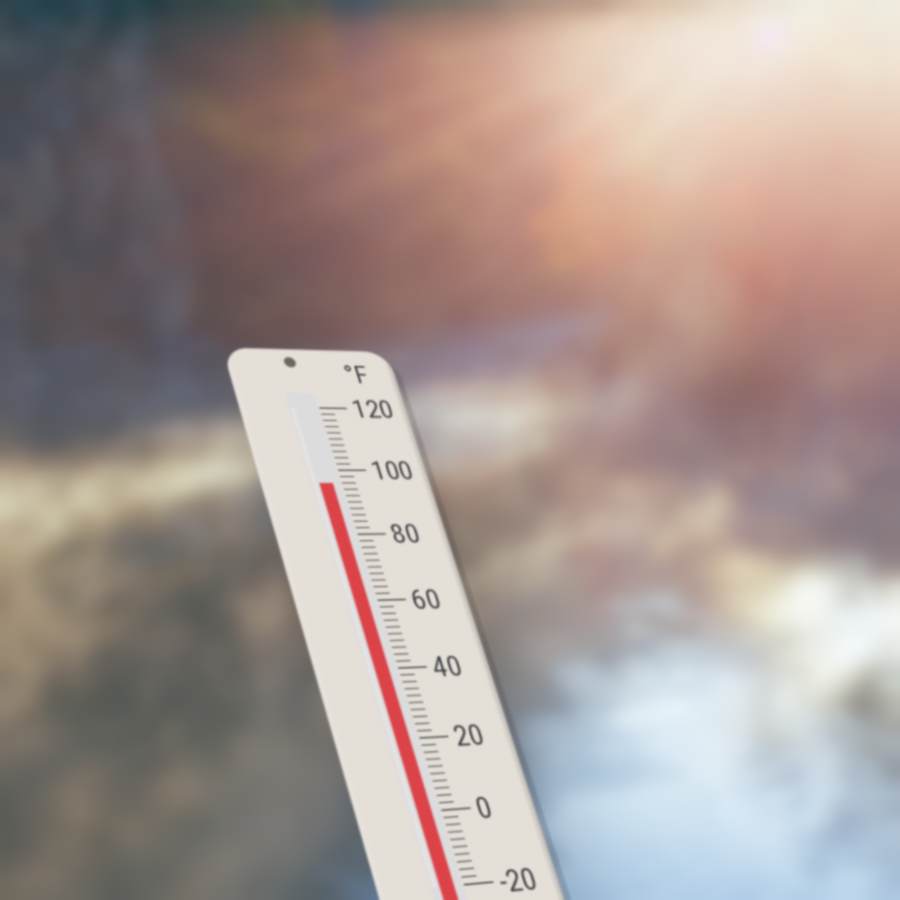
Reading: 96 °F
